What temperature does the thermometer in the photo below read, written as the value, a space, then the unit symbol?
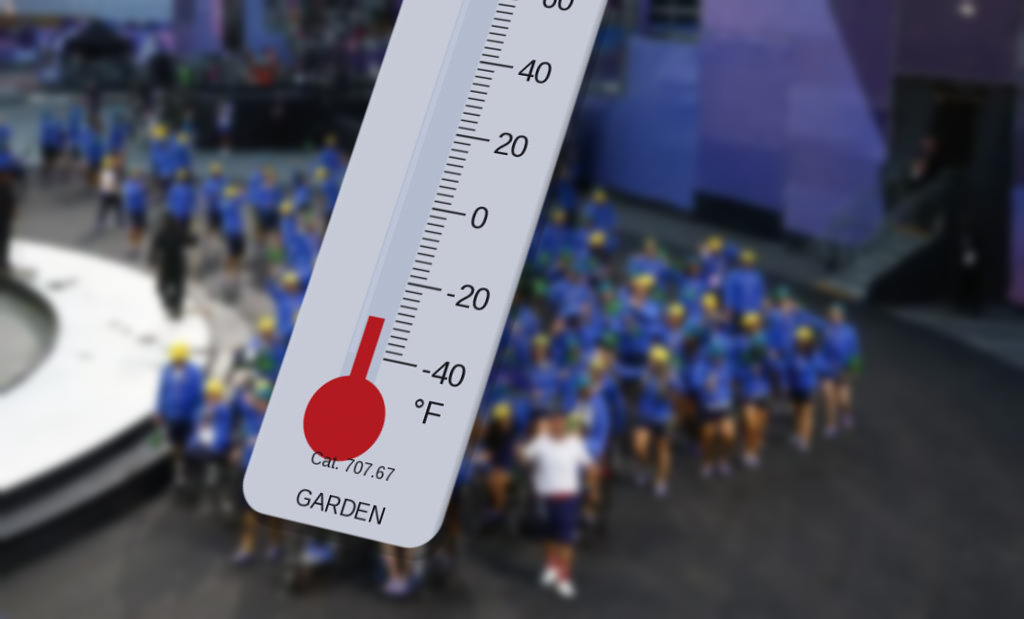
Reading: -30 °F
